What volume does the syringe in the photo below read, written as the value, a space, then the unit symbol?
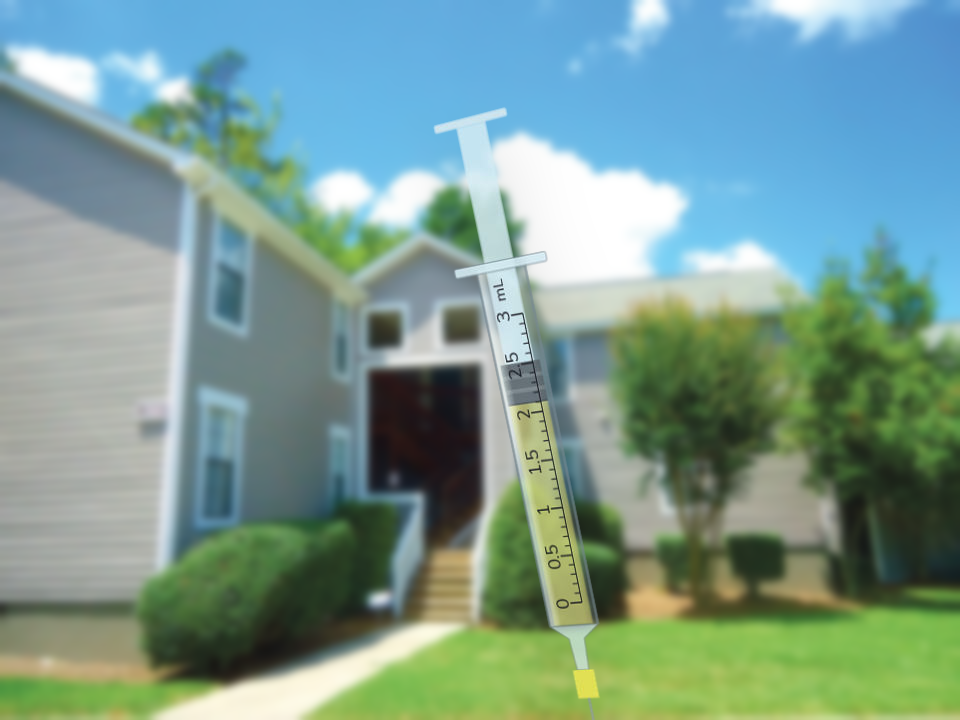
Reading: 2.1 mL
